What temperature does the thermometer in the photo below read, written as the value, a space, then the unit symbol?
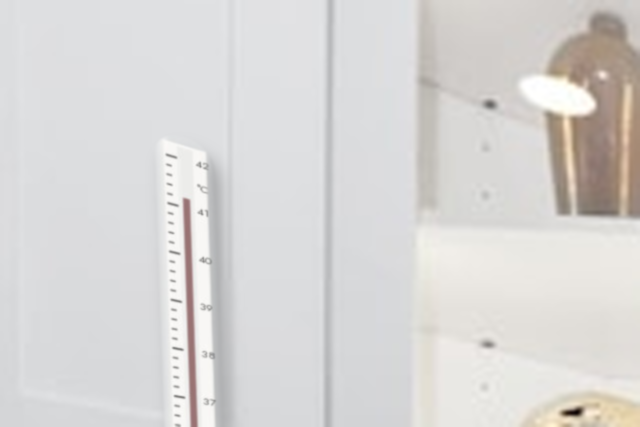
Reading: 41.2 °C
